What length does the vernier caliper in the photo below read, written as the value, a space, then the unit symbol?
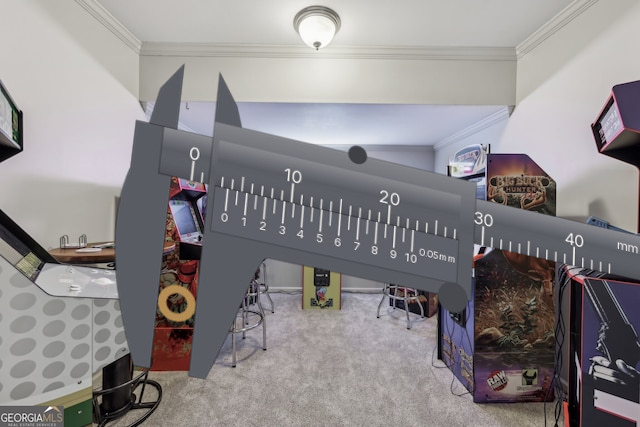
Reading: 3.6 mm
